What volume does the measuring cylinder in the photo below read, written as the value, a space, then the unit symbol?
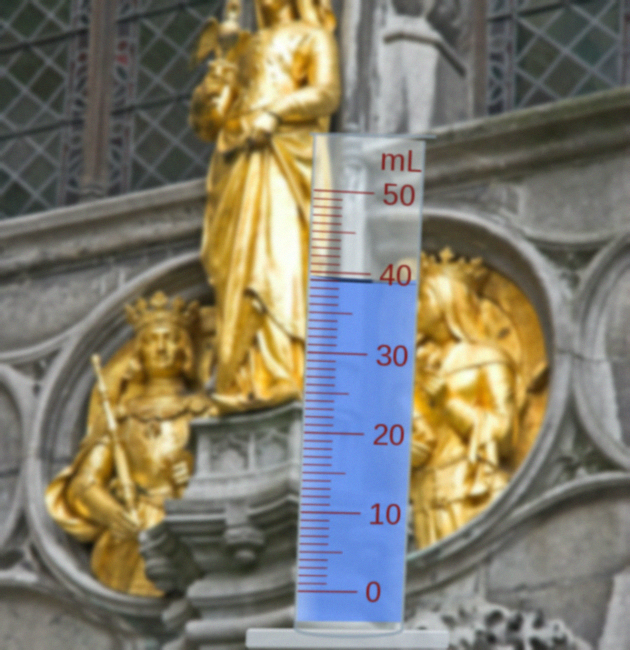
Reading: 39 mL
